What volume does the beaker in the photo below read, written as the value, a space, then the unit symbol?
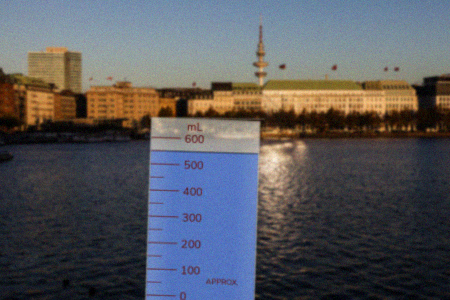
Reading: 550 mL
